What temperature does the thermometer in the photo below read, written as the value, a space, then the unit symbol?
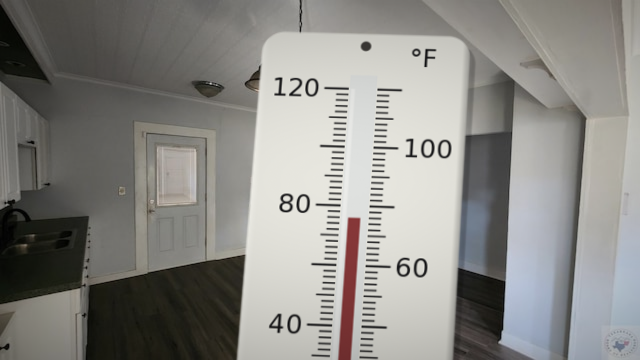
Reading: 76 °F
